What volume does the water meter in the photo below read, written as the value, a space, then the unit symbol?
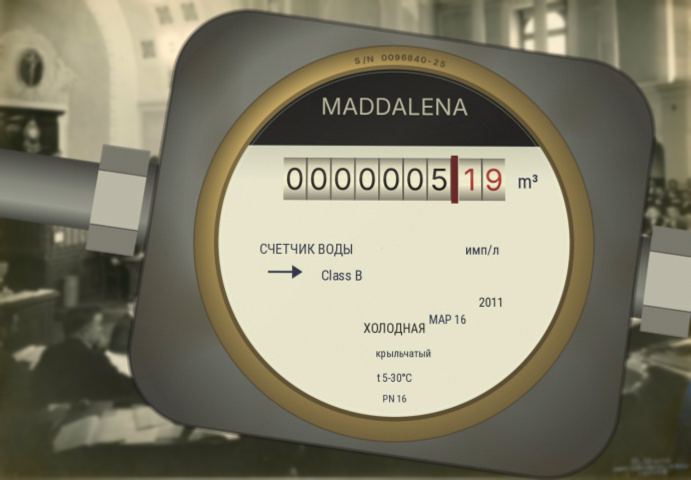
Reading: 5.19 m³
